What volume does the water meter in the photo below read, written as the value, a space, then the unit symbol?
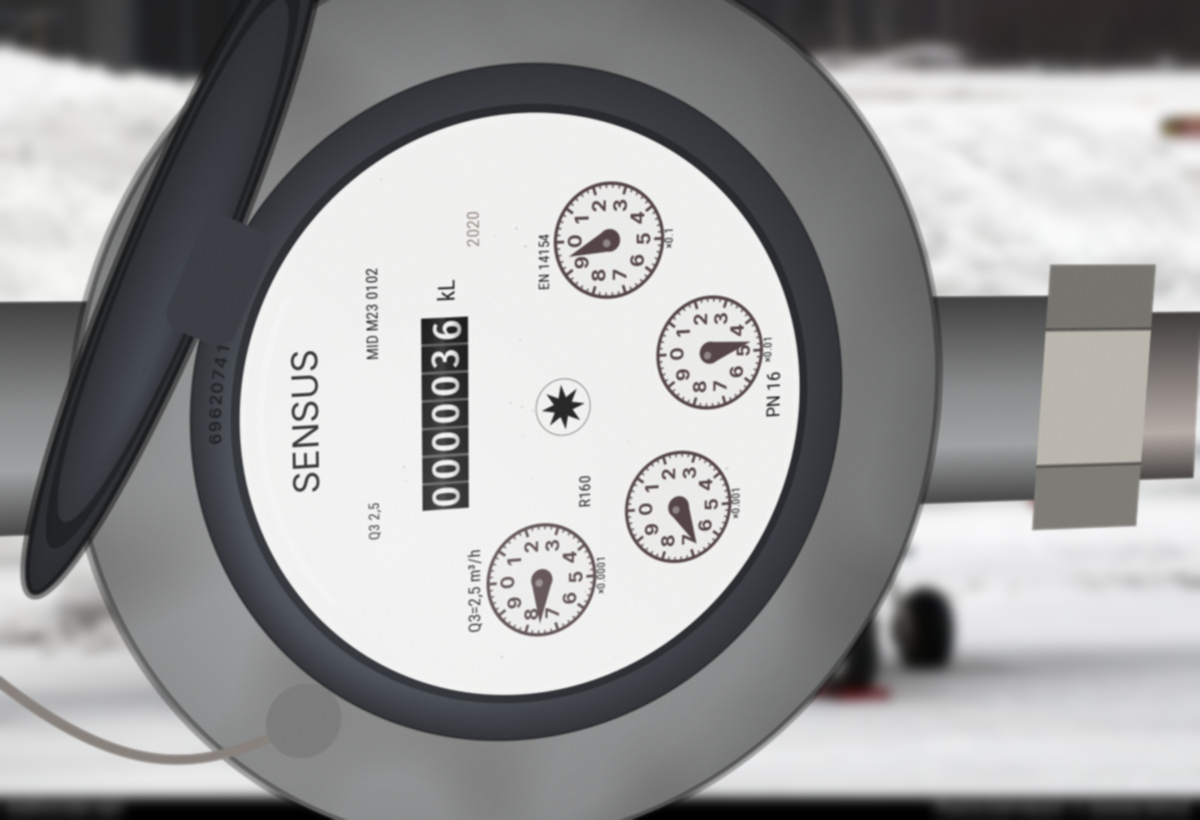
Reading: 35.9467 kL
